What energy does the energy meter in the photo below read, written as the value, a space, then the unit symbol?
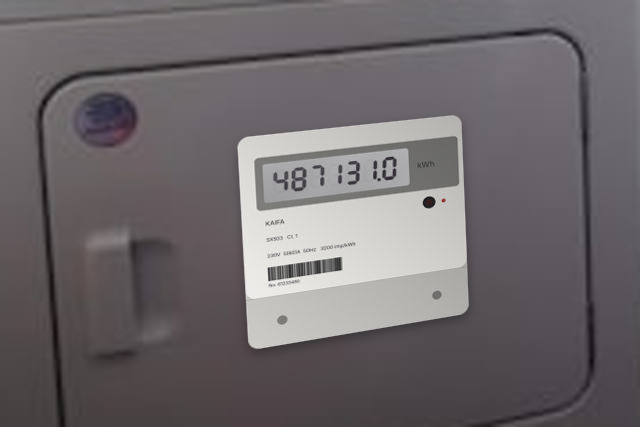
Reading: 487131.0 kWh
